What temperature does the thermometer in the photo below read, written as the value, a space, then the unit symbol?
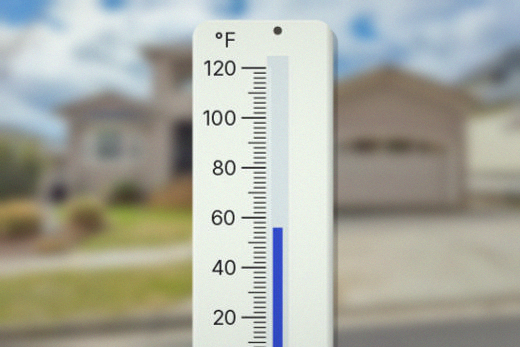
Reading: 56 °F
